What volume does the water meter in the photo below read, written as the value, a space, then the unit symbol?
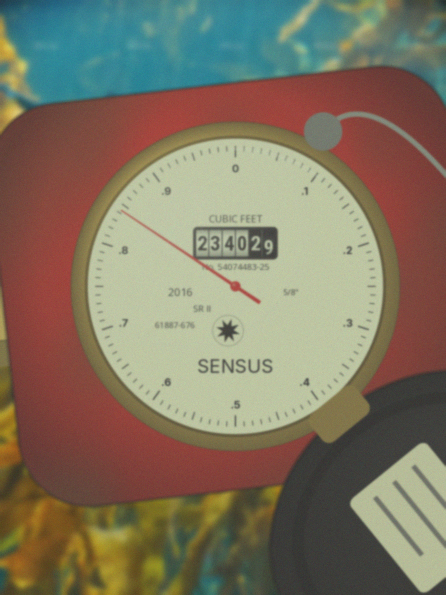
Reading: 234028.84 ft³
